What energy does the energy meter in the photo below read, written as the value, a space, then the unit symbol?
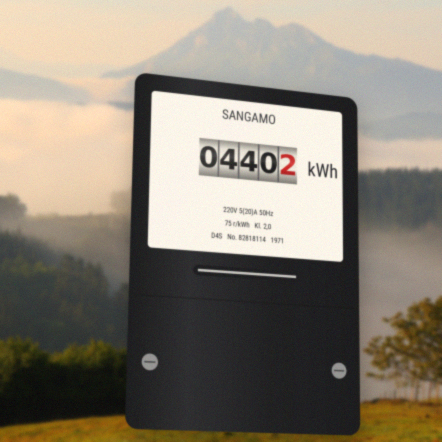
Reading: 440.2 kWh
